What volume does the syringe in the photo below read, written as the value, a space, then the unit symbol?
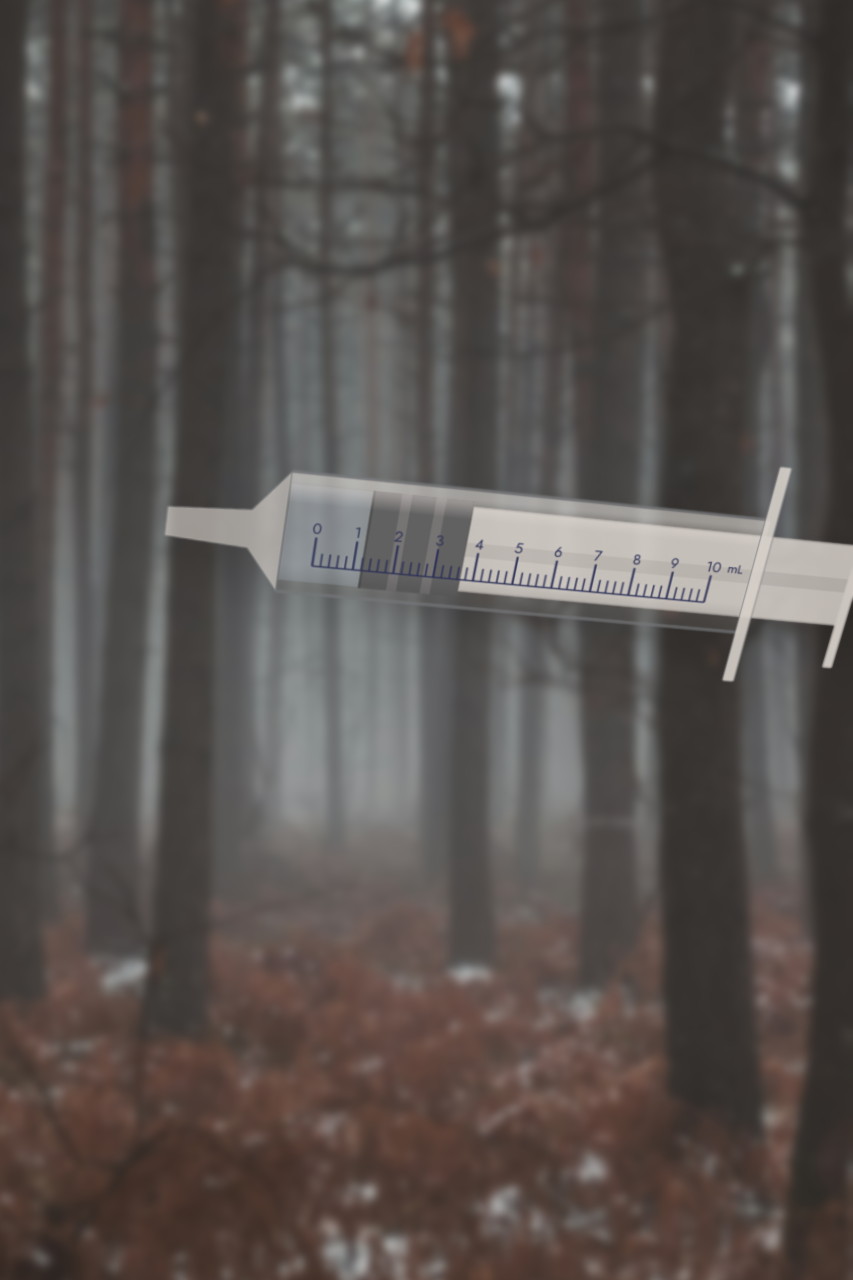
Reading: 1.2 mL
